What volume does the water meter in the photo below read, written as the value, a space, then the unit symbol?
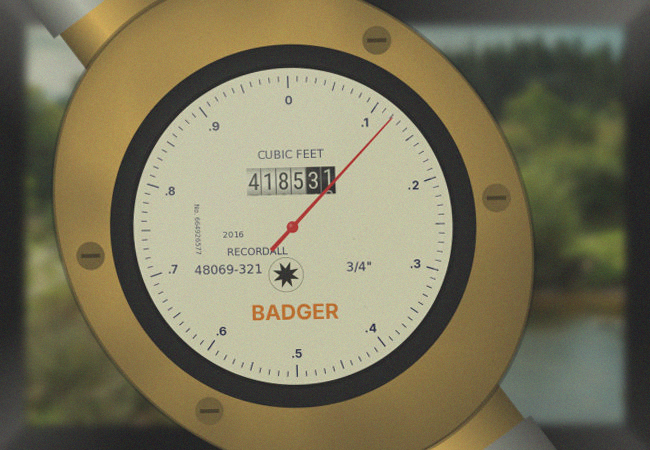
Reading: 418531.12 ft³
